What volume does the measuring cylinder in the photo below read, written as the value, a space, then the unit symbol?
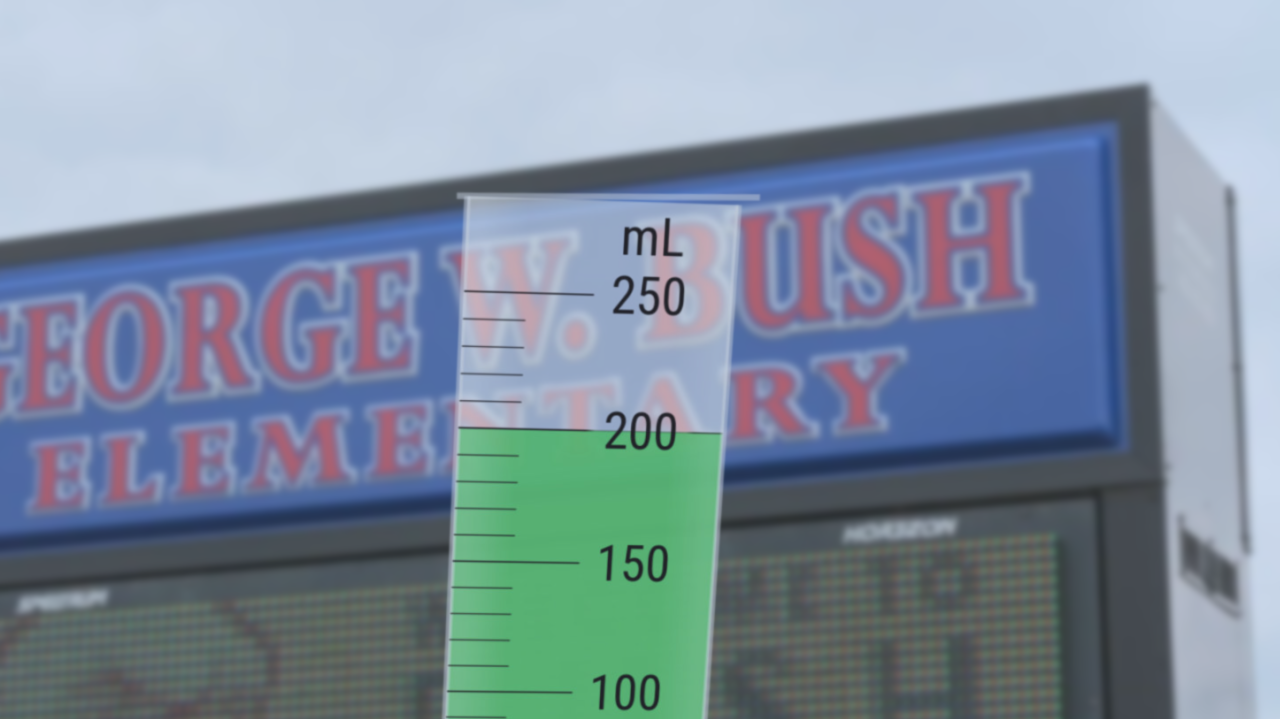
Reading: 200 mL
